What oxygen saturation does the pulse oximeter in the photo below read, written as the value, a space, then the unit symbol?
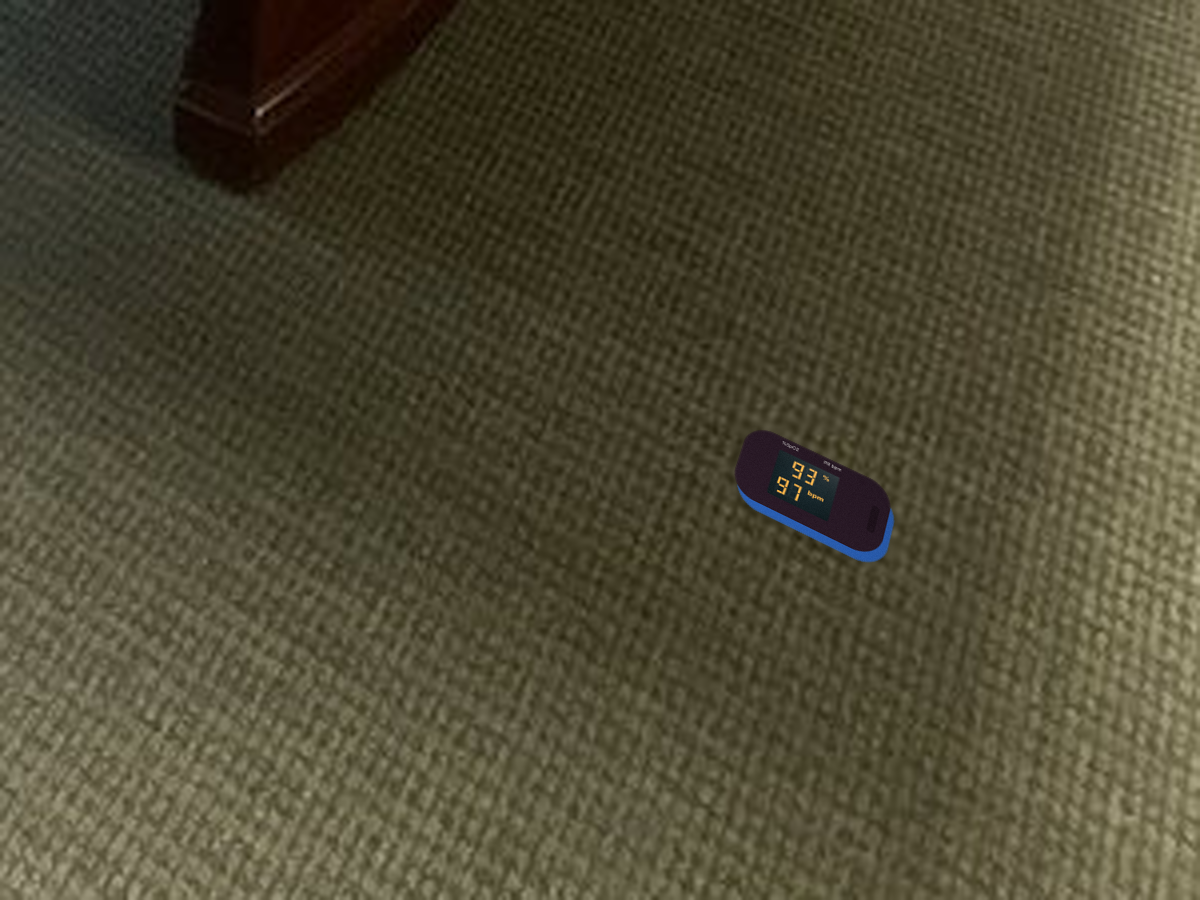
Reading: 93 %
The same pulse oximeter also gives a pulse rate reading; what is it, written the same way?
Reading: 97 bpm
